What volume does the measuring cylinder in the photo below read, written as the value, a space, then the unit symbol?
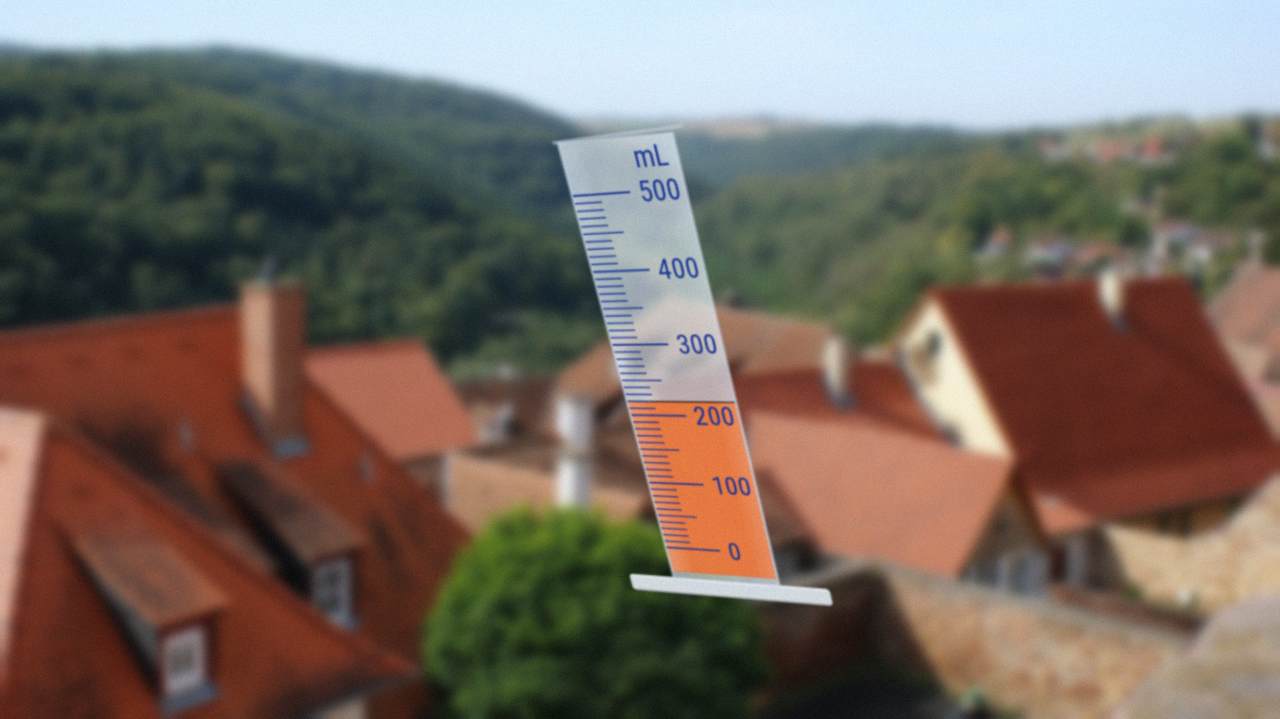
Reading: 220 mL
